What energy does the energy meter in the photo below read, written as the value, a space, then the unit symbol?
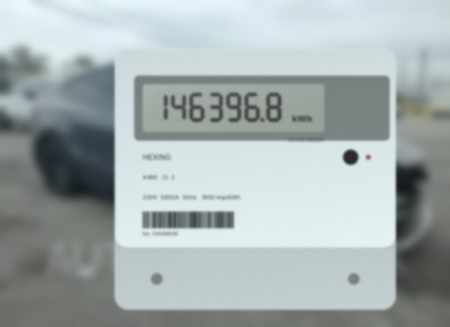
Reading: 146396.8 kWh
